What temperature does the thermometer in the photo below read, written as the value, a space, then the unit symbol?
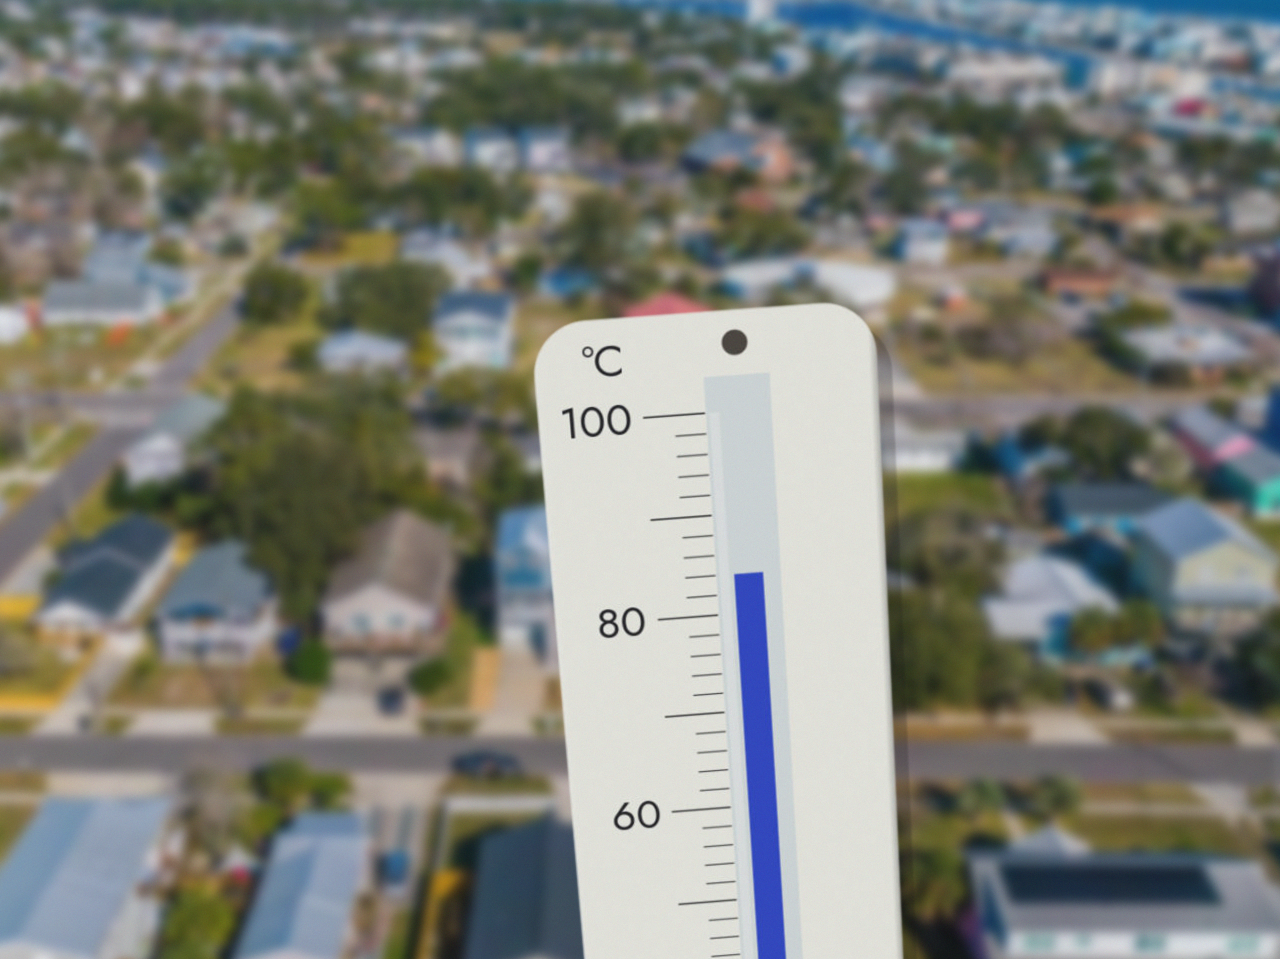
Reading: 84 °C
